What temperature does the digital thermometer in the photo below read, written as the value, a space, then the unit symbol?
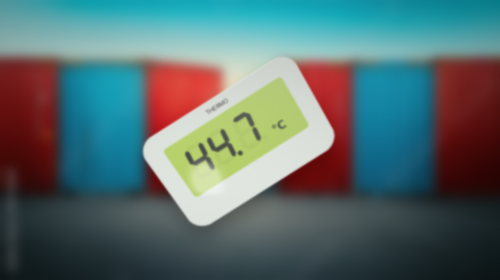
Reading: 44.7 °C
